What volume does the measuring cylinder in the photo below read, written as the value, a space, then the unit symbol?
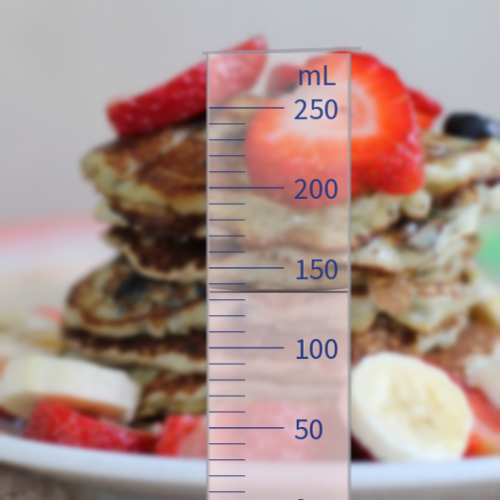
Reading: 135 mL
